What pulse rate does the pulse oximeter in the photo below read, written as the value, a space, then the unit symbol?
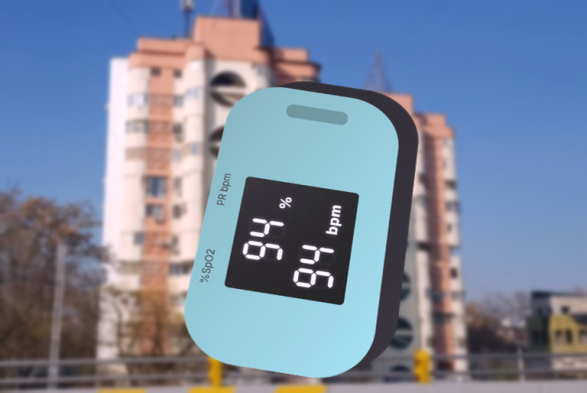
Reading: 94 bpm
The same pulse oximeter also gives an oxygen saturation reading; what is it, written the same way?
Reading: 94 %
